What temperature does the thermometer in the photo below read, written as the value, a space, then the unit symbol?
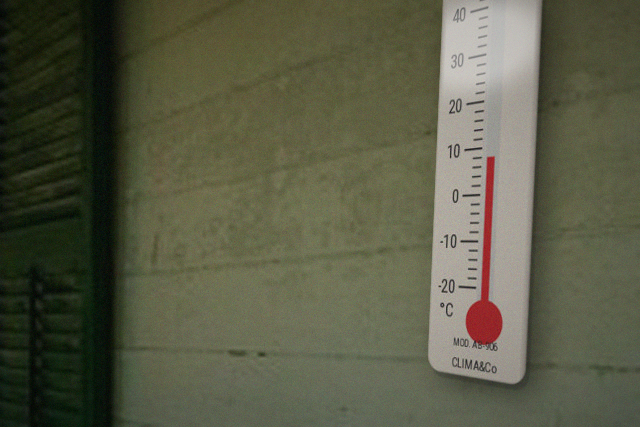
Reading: 8 °C
